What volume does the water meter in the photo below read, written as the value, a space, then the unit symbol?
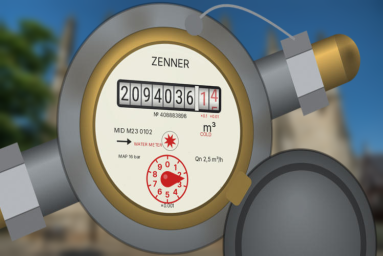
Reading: 2094036.142 m³
